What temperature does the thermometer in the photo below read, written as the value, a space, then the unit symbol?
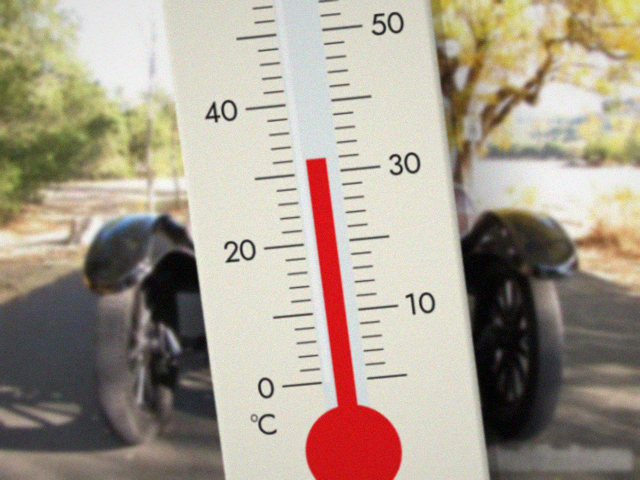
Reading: 32 °C
